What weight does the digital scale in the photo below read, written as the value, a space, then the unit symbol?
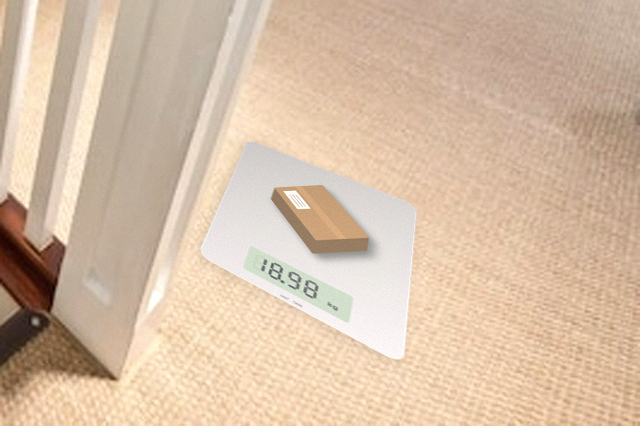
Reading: 18.98 kg
